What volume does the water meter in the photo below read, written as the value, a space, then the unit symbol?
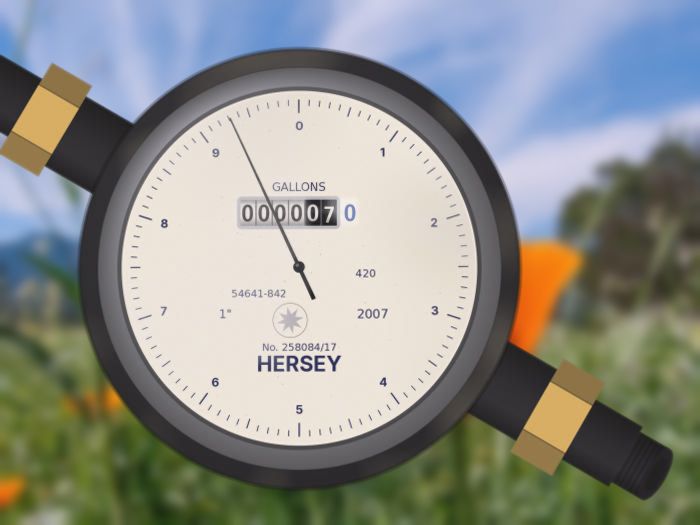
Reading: 69.3 gal
